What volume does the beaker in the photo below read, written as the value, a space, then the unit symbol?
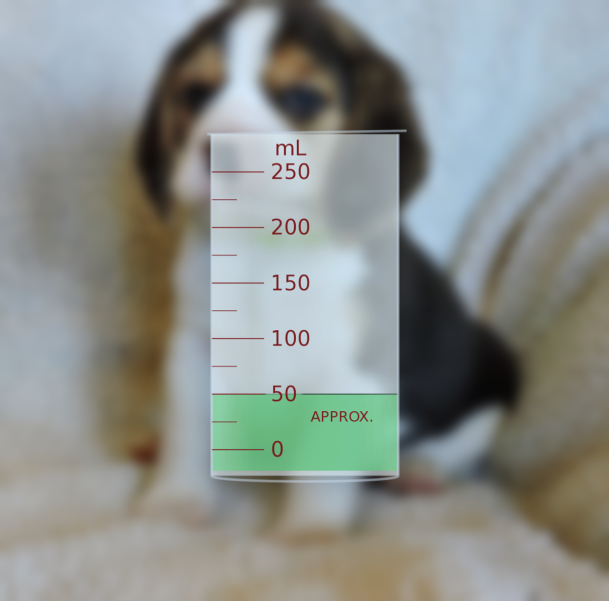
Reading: 50 mL
